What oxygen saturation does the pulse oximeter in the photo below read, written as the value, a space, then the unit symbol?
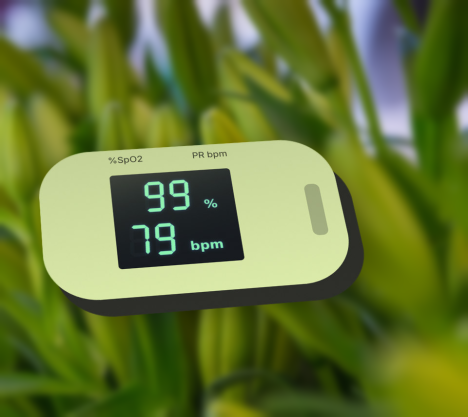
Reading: 99 %
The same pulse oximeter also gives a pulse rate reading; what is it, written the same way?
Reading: 79 bpm
